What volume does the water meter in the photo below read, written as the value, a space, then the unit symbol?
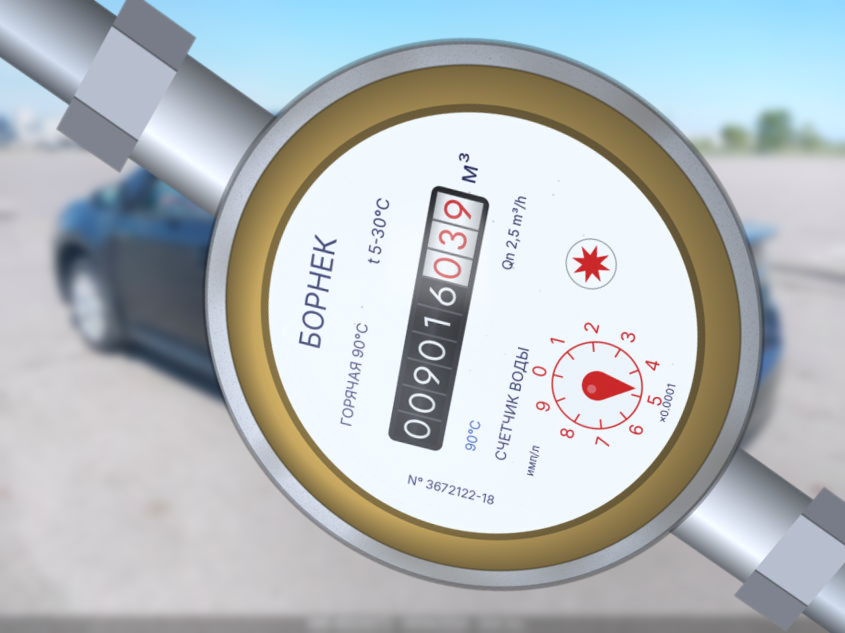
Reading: 9016.0394 m³
